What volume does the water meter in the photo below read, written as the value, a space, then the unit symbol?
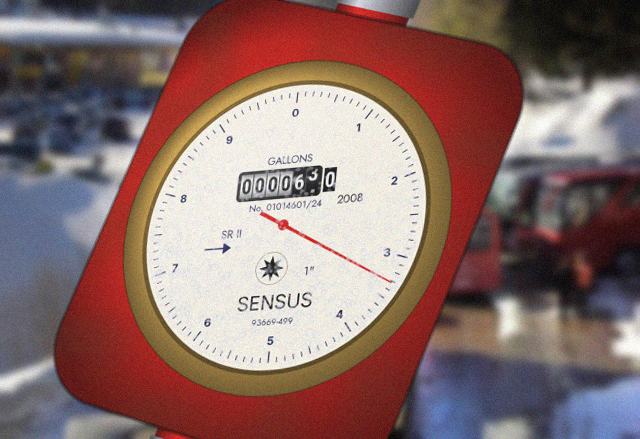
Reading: 633.3 gal
